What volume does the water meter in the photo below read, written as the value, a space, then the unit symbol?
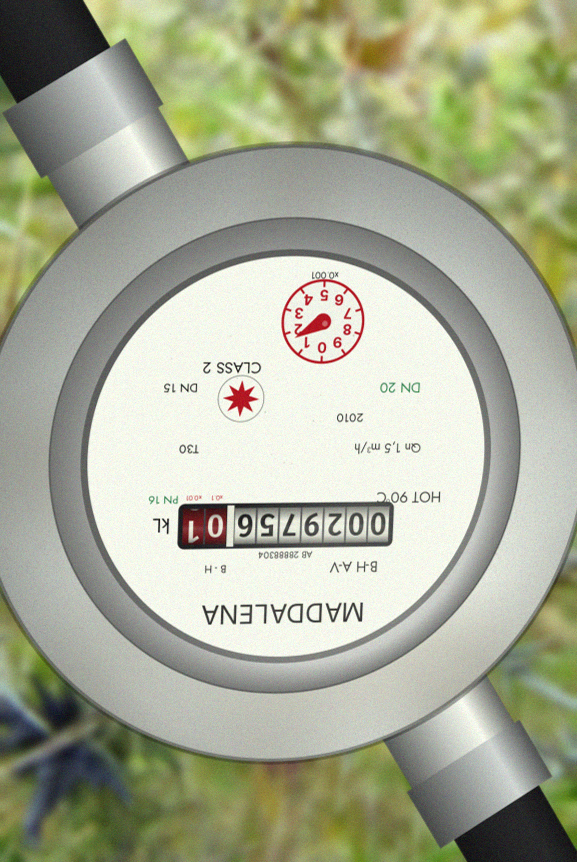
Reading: 29756.011 kL
